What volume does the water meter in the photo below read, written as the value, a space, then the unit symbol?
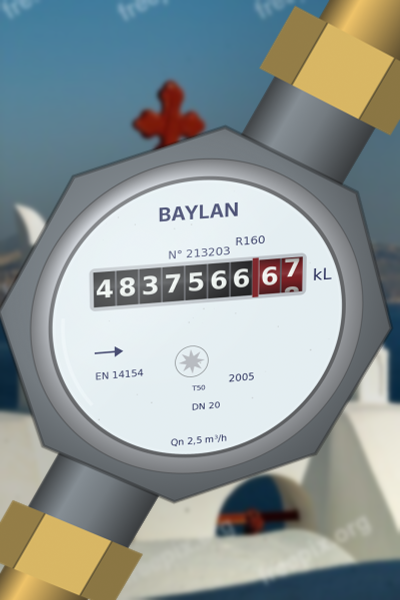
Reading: 4837566.67 kL
